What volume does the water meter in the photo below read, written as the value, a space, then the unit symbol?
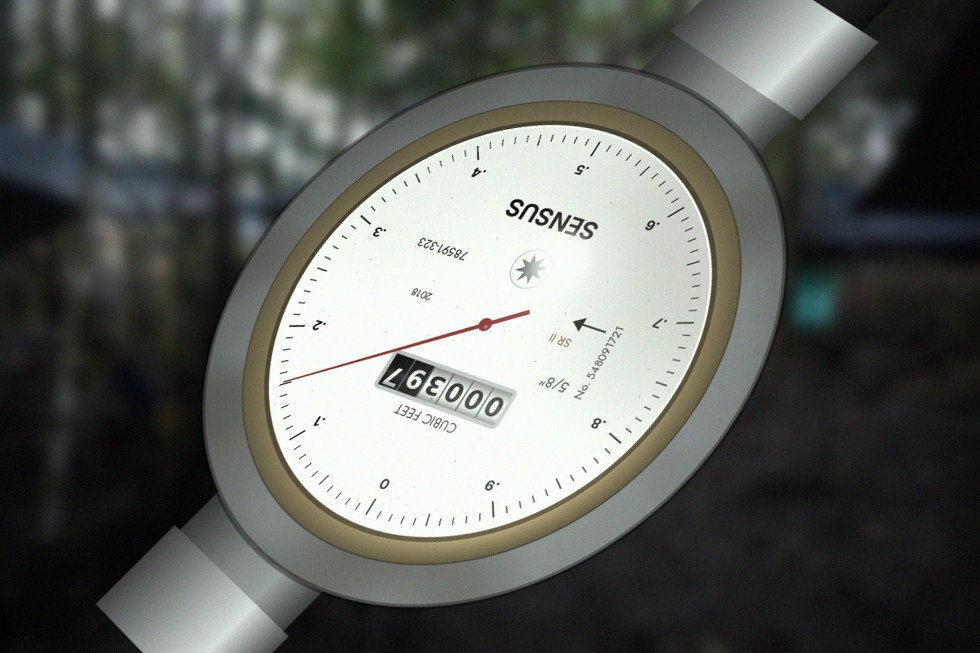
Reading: 397.15 ft³
